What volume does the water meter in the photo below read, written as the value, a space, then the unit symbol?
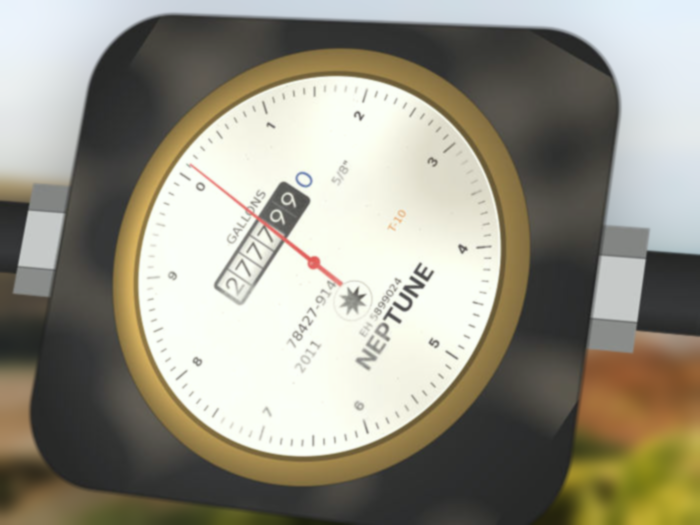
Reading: 2777990.1 gal
